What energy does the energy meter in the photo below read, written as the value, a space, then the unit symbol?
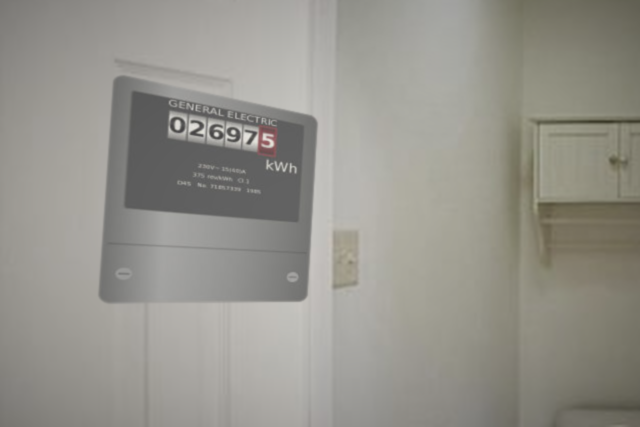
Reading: 2697.5 kWh
